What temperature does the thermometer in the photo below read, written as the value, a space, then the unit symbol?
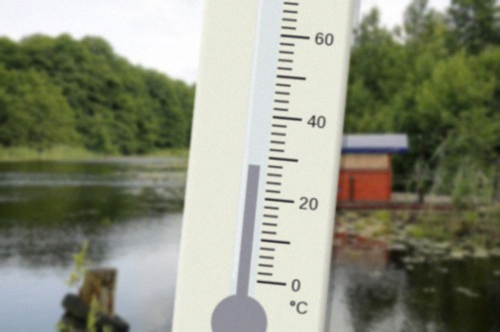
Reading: 28 °C
